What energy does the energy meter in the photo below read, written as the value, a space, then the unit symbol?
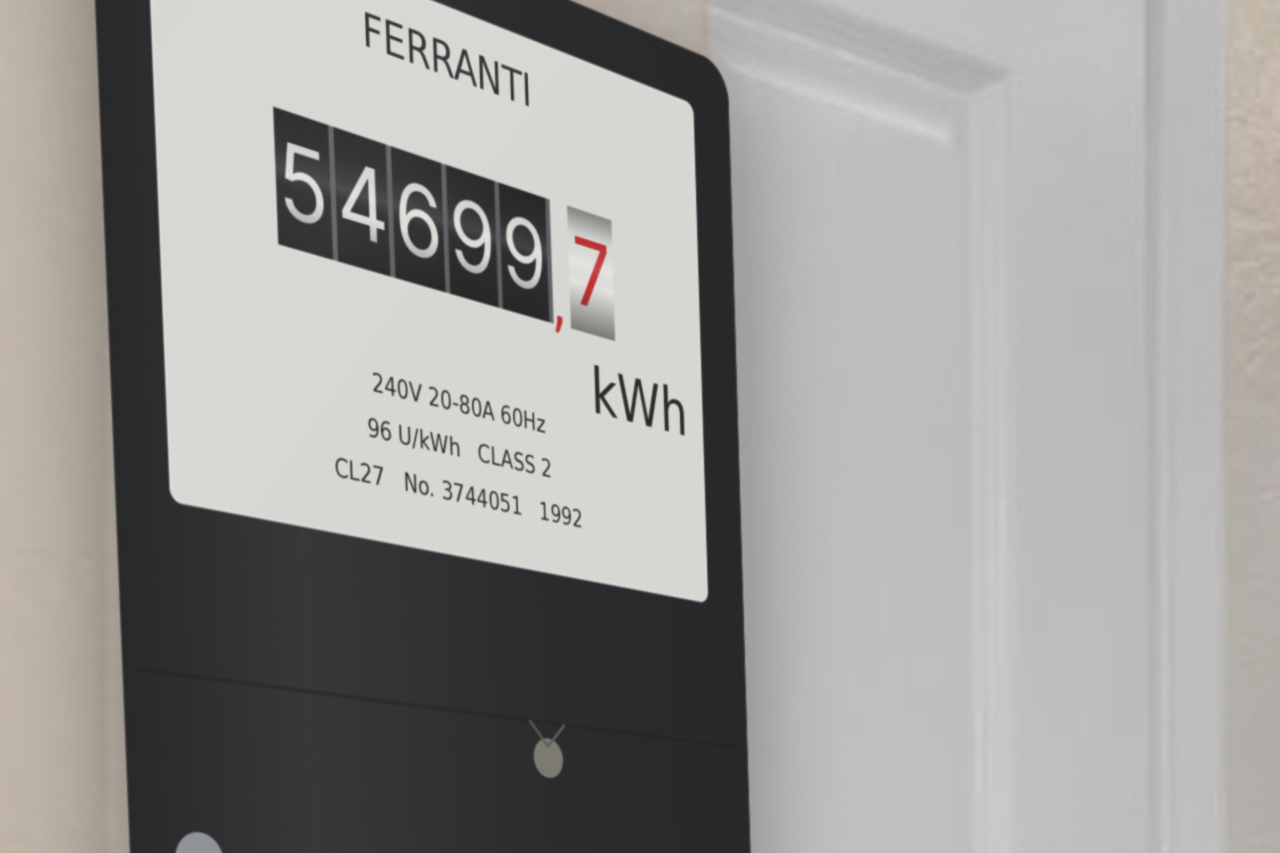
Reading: 54699.7 kWh
